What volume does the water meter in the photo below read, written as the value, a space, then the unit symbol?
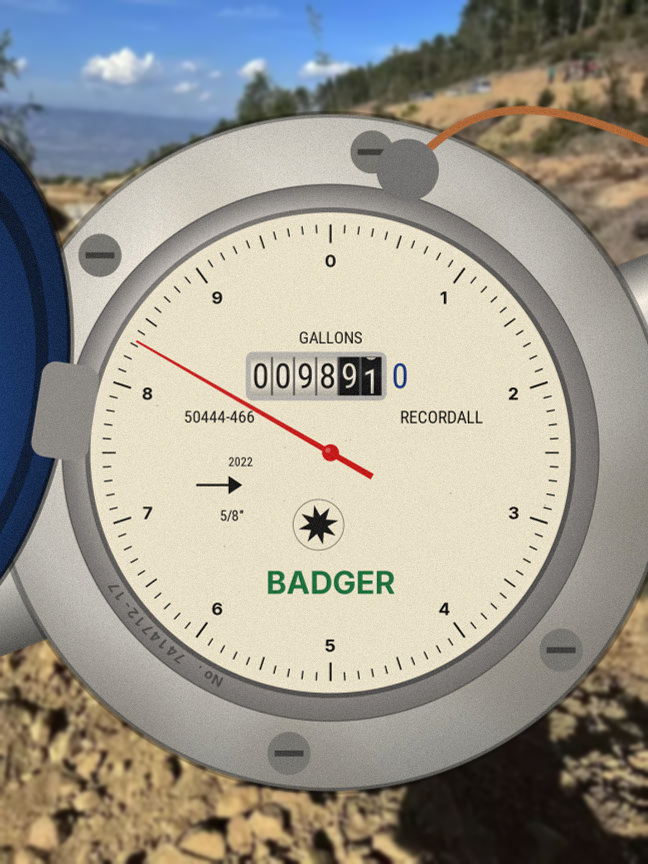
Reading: 98908.3 gal
